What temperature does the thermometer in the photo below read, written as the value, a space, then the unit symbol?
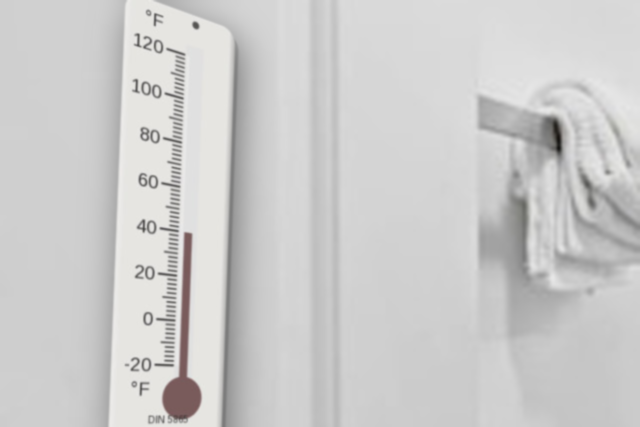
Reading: 40 °F
